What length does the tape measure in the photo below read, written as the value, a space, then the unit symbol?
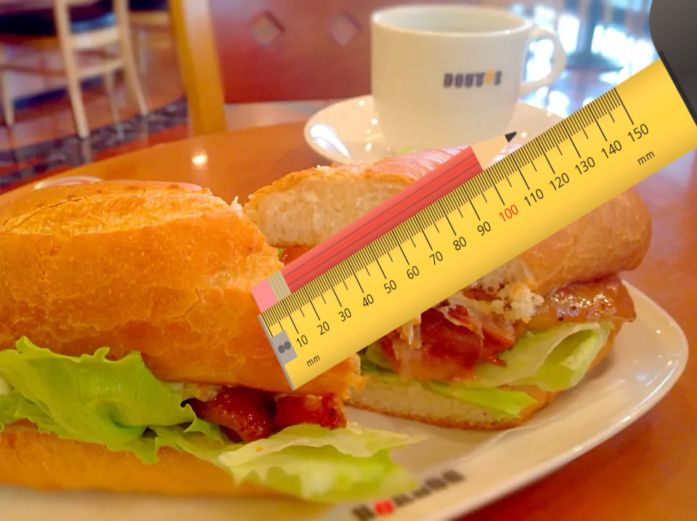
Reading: 115 mm
